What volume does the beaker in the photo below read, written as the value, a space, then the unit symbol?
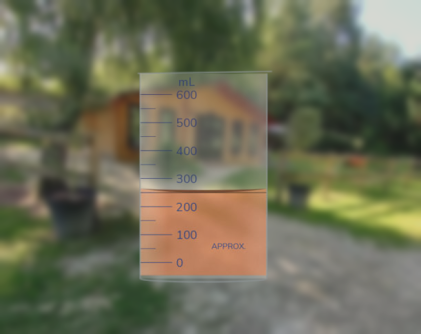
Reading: 250 mL
